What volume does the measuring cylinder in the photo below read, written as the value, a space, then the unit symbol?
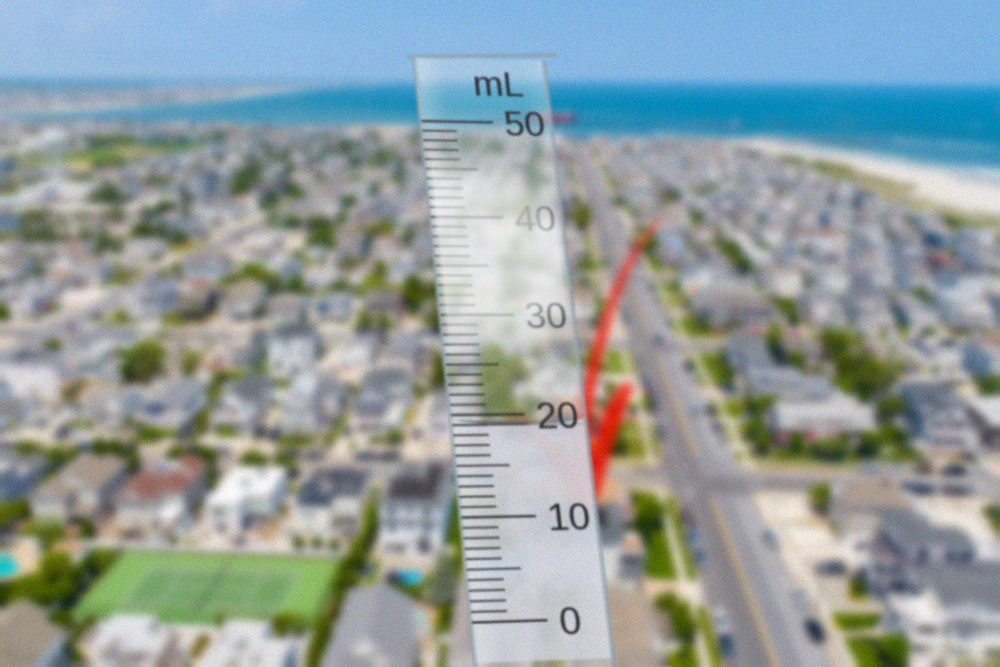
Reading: 19 mL
